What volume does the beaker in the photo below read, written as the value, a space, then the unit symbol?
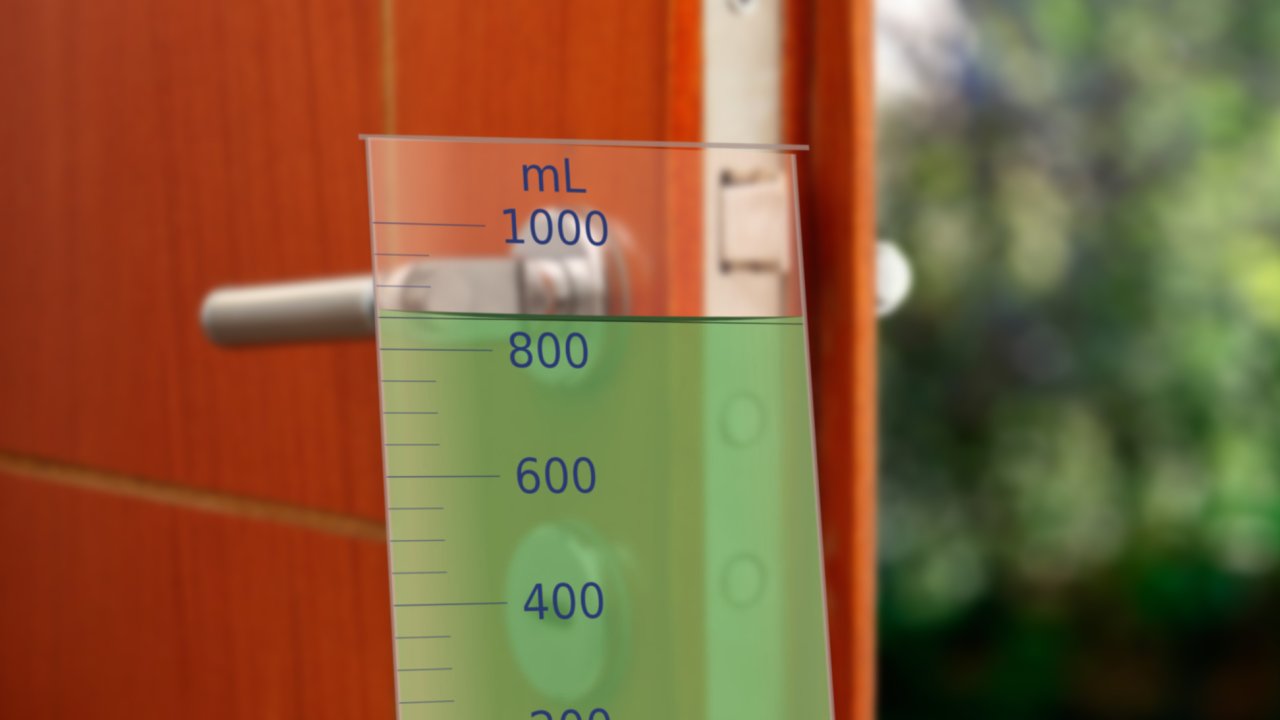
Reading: 850 mL
